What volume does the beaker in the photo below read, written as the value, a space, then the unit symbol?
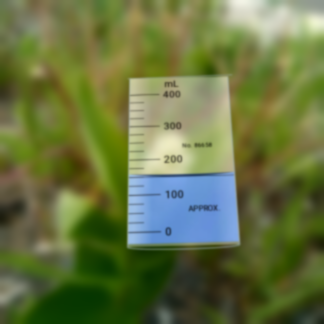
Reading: 150 mL
